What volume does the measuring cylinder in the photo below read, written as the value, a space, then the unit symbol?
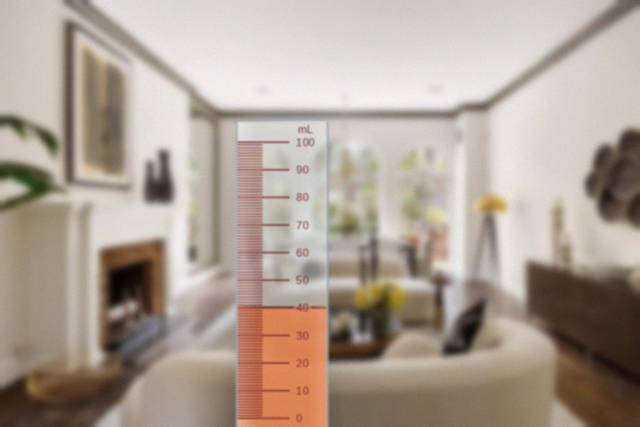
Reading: 40 mL
